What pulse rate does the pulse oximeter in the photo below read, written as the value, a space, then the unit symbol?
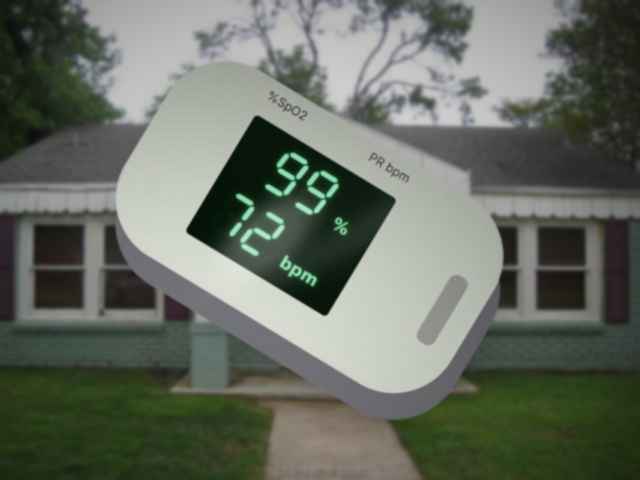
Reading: 72 bpm
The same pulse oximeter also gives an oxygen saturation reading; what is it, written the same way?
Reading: 99 %
